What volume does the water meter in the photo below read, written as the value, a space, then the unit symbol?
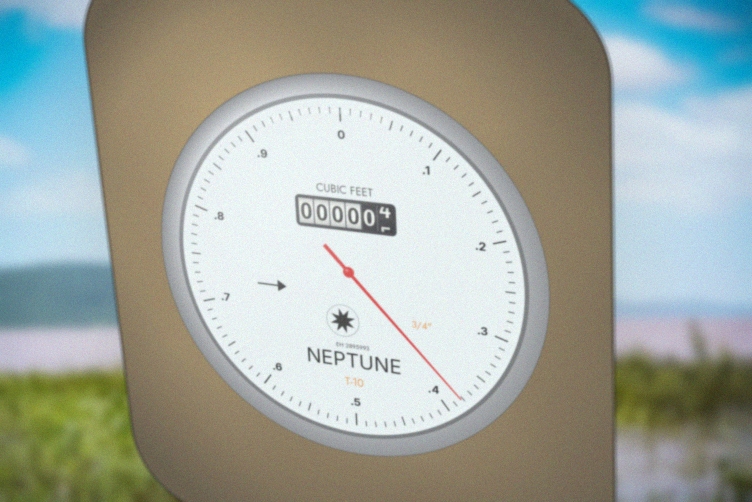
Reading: 4.38 ft³
